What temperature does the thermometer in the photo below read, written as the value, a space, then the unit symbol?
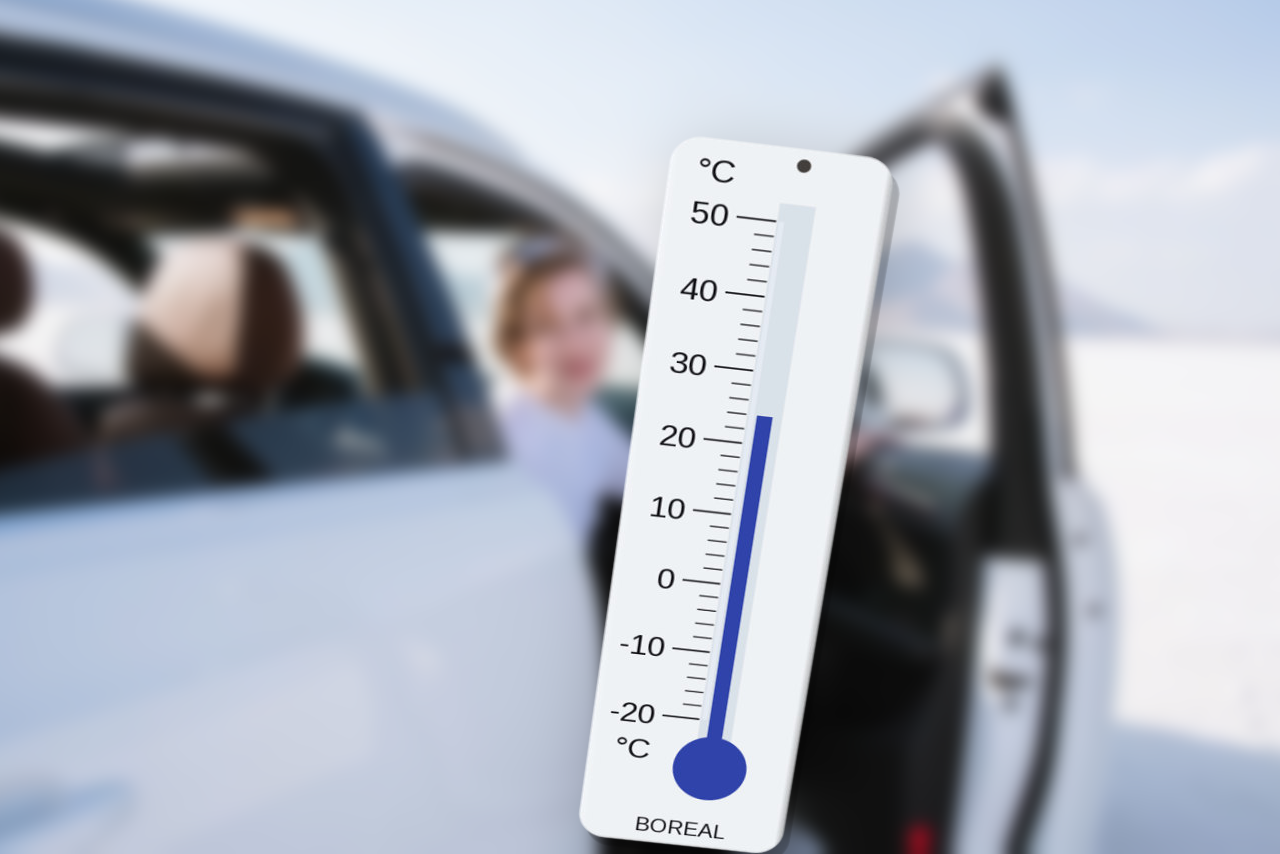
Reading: 24 °C
